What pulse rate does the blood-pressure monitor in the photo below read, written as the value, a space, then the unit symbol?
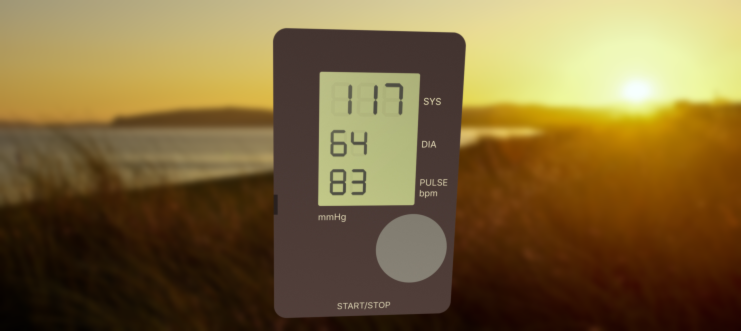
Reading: 83 bpm
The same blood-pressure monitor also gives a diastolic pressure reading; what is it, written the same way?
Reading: 64 mmHg
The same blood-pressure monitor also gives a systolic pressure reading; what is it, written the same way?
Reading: 117 mmHg
